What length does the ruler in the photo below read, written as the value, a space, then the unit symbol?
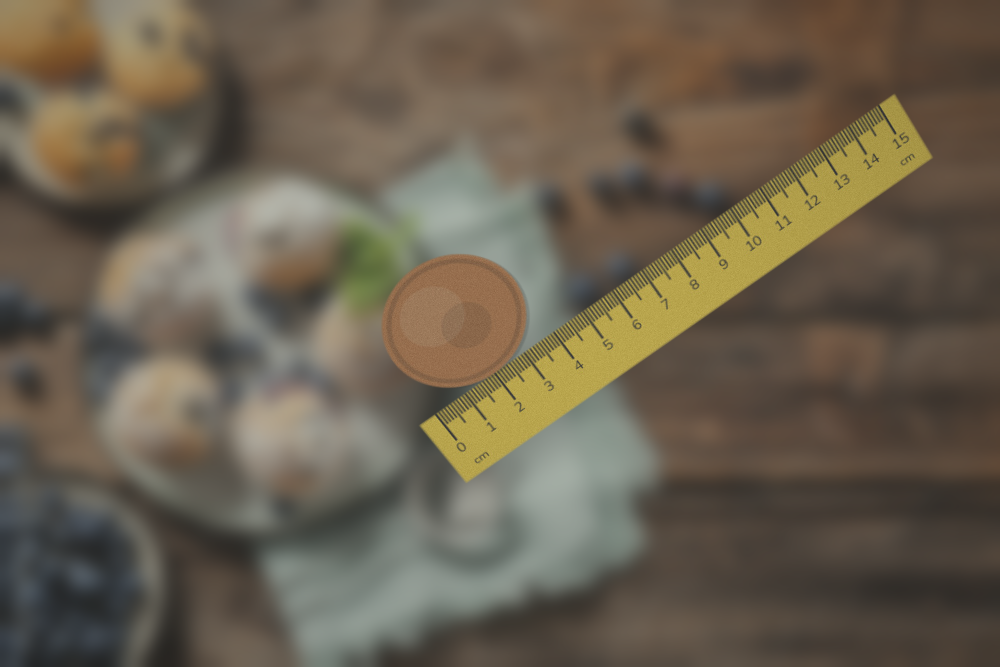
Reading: 4 cm
